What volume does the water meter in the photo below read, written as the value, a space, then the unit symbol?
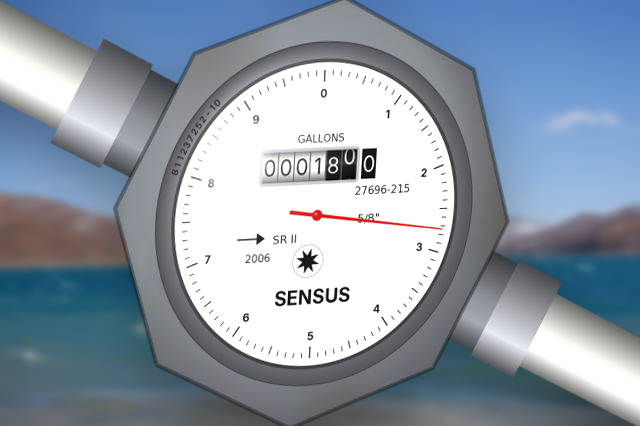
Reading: 1802.7 gal
